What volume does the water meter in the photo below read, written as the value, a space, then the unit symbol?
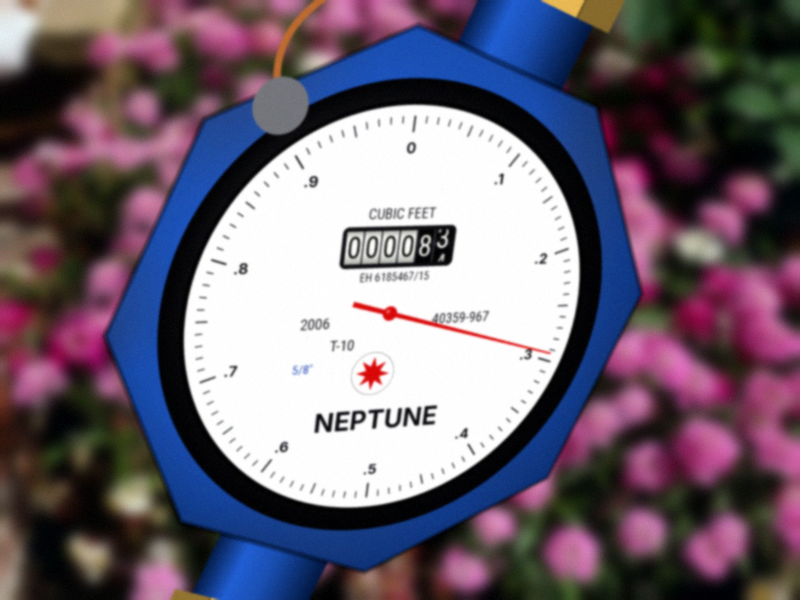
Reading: 83.29 ft³
